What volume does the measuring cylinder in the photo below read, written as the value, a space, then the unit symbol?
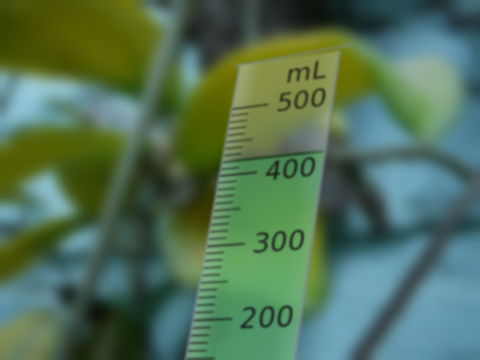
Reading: 420 mL
